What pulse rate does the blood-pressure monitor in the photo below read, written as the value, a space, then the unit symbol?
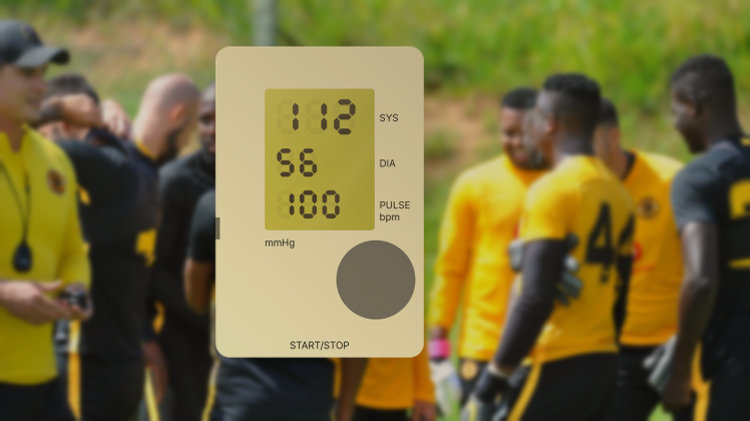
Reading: 100 bpm
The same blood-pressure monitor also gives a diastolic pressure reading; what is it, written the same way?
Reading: 56 mmHg
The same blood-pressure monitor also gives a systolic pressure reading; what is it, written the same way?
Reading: 112 mmHg
